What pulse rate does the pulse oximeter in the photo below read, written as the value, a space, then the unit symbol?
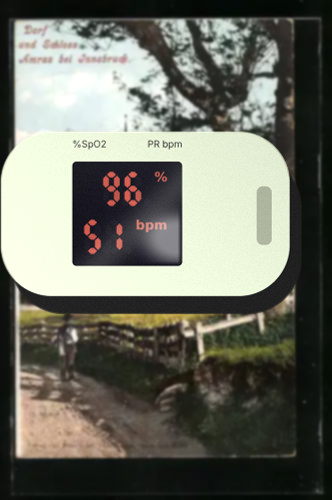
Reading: 51 bpm
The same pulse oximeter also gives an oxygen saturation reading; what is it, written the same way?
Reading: 96 %
